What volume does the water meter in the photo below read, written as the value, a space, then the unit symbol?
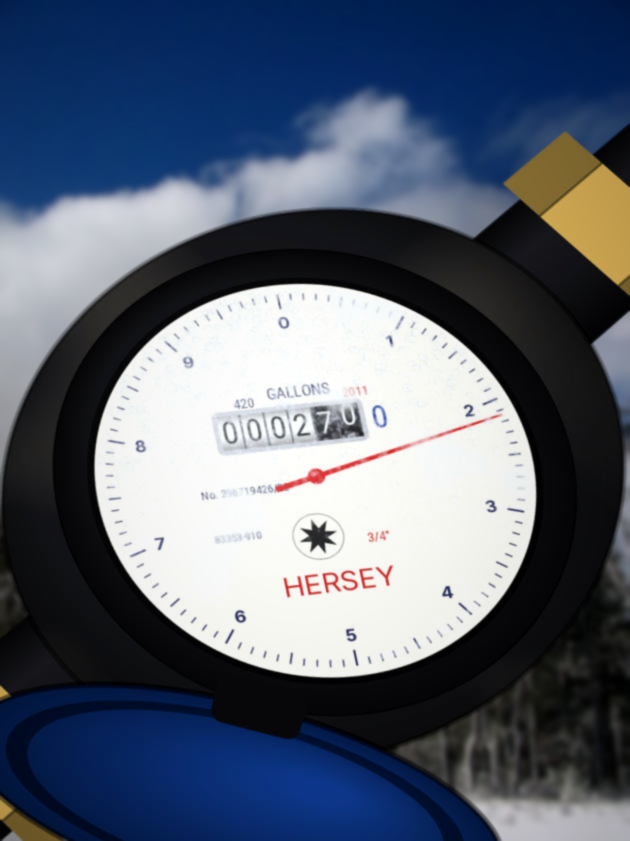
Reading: 2702.1 gal
